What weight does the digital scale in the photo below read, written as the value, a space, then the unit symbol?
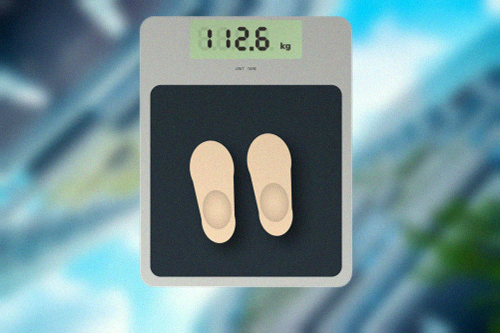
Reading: 112.6 kg
